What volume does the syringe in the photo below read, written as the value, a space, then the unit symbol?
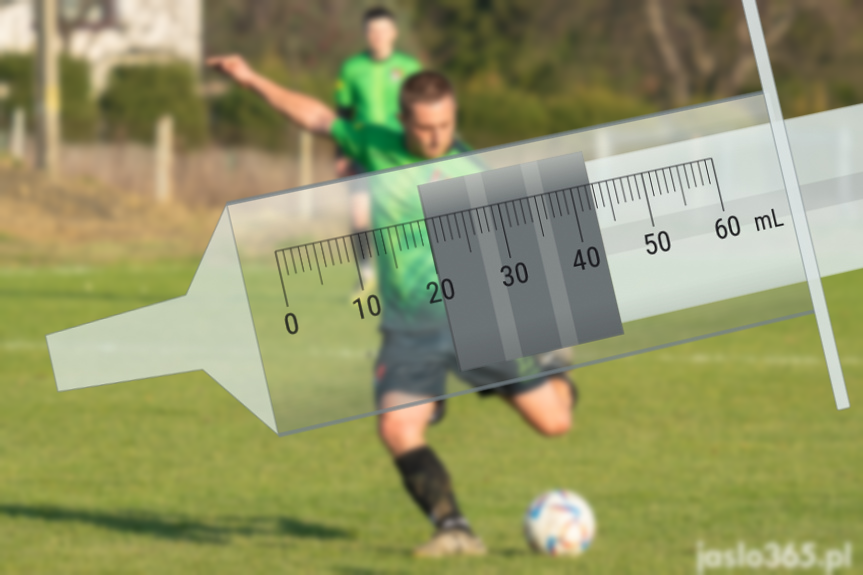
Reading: 20 mL
